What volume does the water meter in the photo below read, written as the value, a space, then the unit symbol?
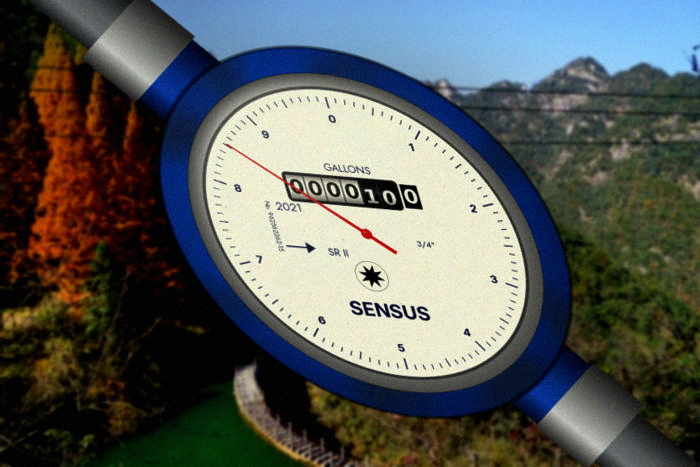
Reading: 98.5 gal
